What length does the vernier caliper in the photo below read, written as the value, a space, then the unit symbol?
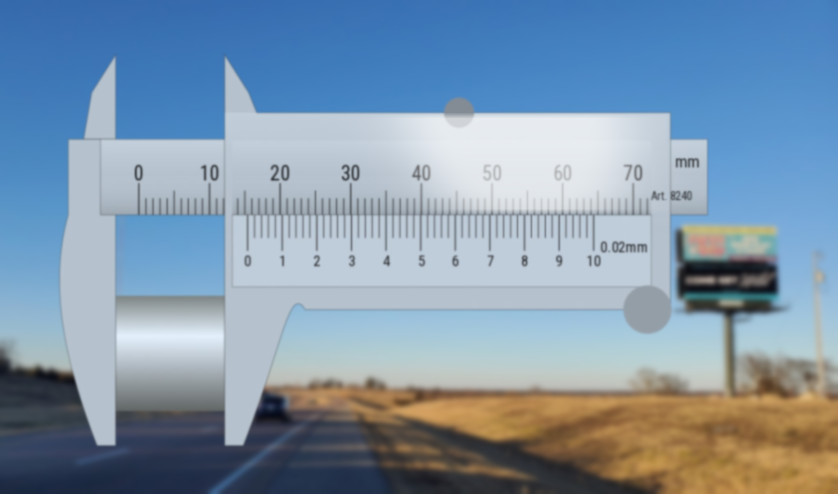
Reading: 15.4 mm
